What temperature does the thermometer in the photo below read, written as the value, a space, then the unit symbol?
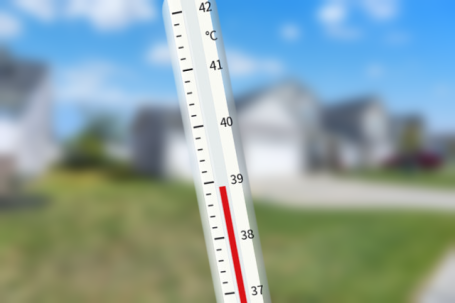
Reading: 38.9 °C
